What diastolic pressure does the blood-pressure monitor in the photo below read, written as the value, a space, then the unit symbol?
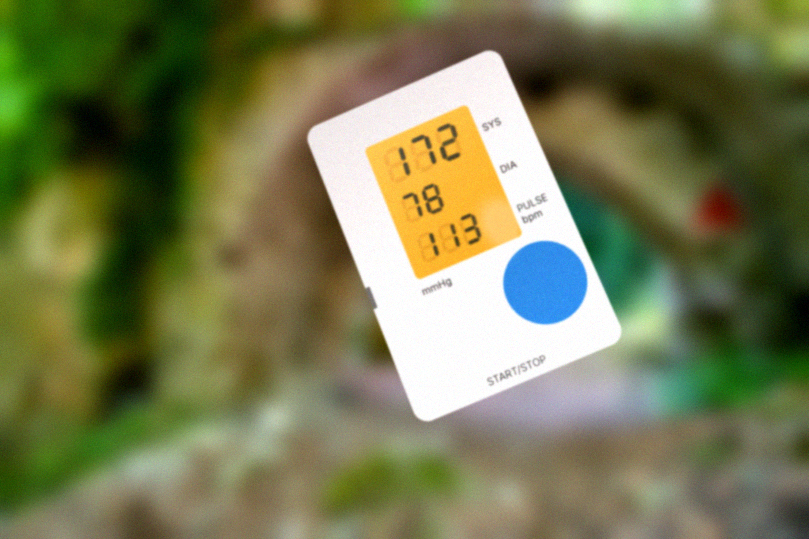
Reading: 78 mmHg
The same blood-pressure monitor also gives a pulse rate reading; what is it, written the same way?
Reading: 113 bpm
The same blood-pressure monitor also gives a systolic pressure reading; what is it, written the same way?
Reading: 172 mmHg
